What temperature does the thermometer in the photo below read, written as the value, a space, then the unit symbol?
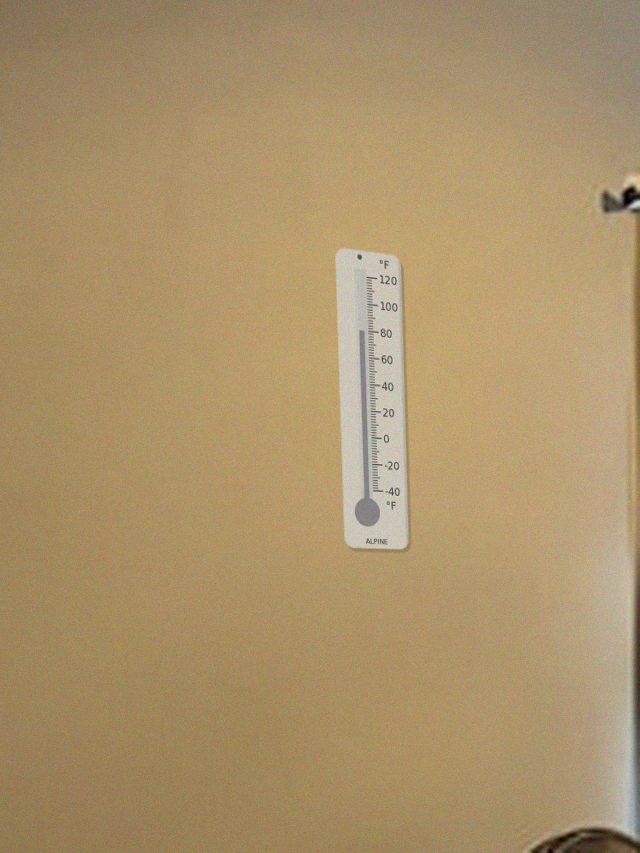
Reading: 80 °F
